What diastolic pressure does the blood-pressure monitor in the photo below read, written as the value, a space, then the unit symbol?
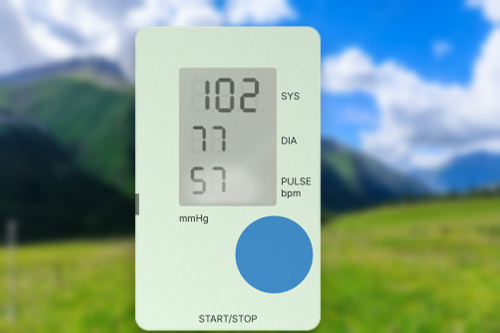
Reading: 77 mmHg
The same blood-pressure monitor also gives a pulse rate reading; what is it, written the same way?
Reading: 57 bpm
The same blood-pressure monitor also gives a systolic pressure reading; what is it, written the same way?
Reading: 102 mmHg
